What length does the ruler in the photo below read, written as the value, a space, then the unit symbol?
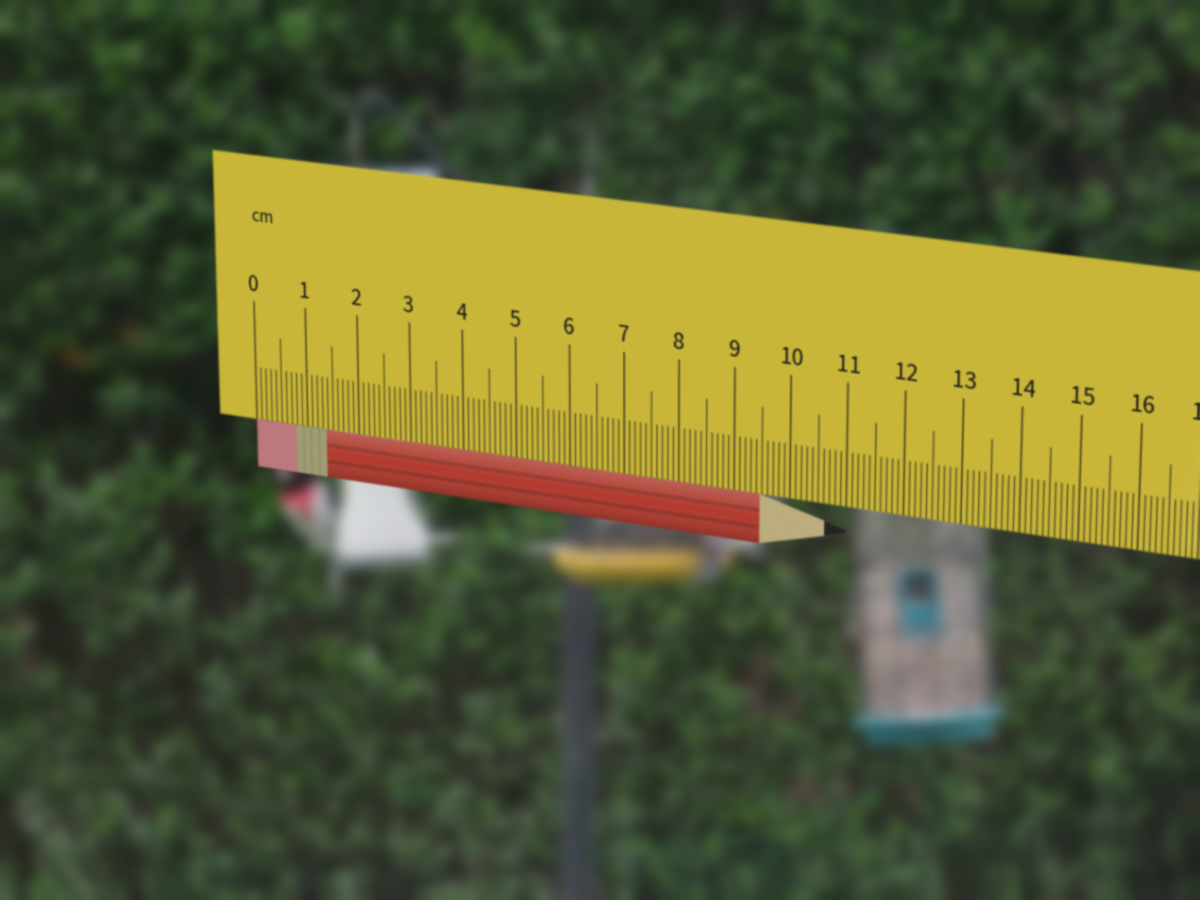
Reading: 11 cm
